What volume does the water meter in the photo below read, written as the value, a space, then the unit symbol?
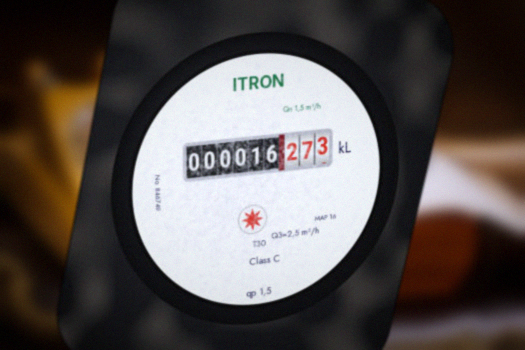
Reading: 16.273 kL
